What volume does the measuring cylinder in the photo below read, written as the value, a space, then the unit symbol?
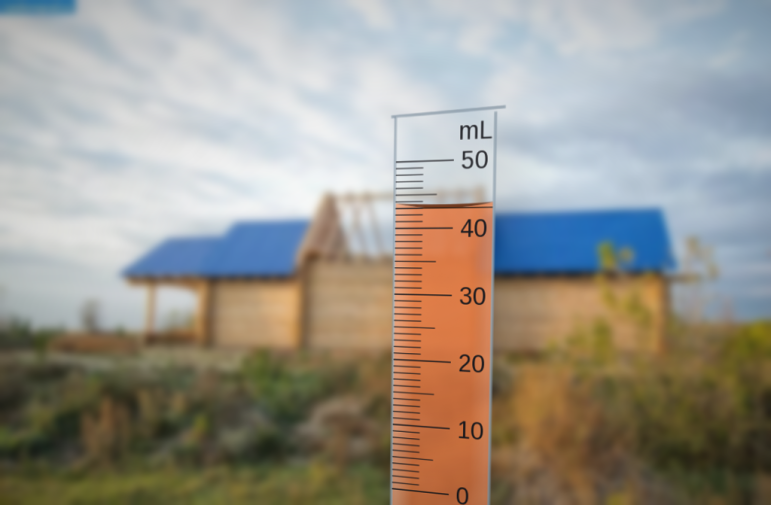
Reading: 43 mL
